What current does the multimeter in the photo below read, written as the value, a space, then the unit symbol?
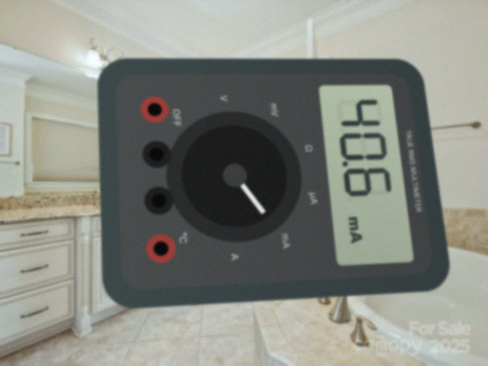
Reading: 40.6 mA
